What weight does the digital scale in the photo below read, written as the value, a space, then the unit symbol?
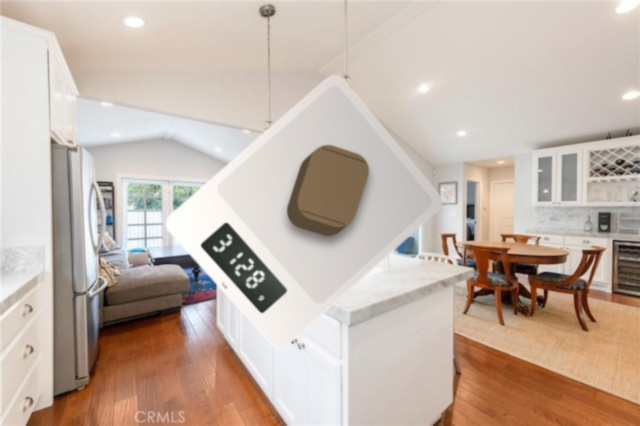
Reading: 3128 g
